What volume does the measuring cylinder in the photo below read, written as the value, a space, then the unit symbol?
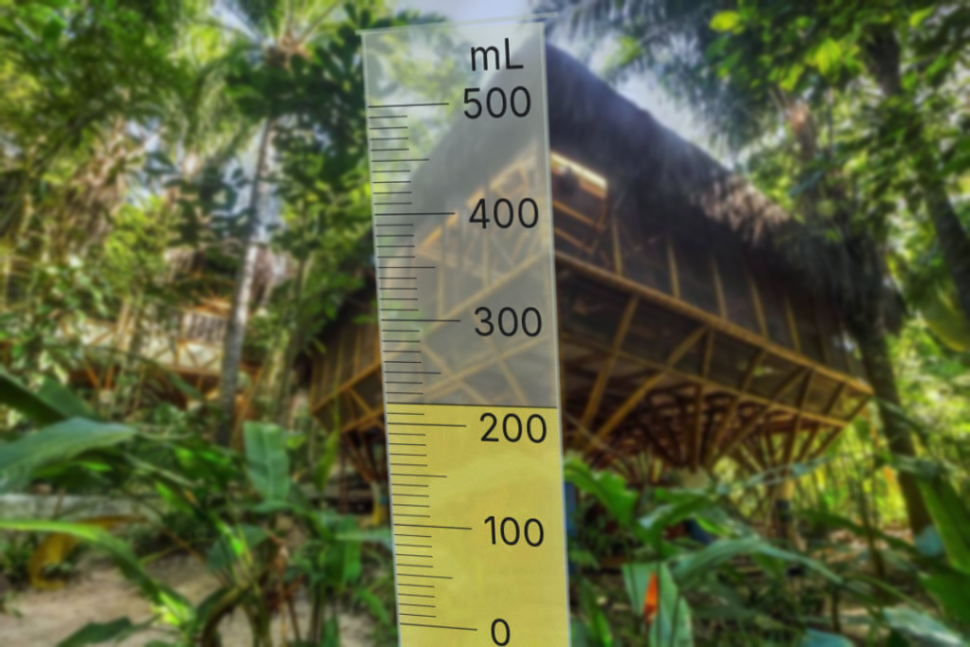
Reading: 220 mL
